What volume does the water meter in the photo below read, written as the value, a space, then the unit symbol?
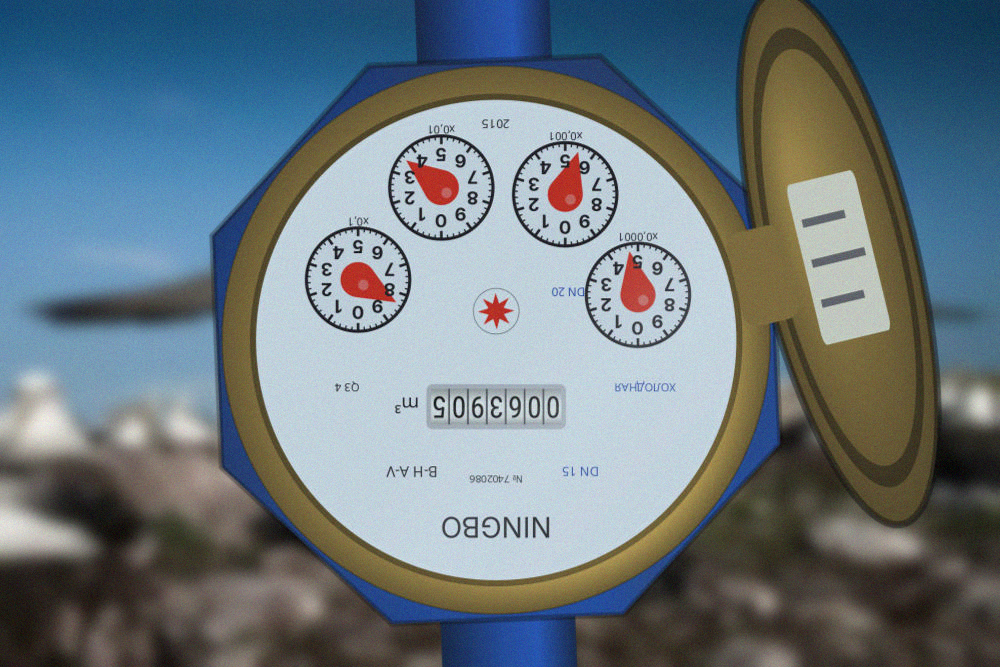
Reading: 63905.8354 m³
